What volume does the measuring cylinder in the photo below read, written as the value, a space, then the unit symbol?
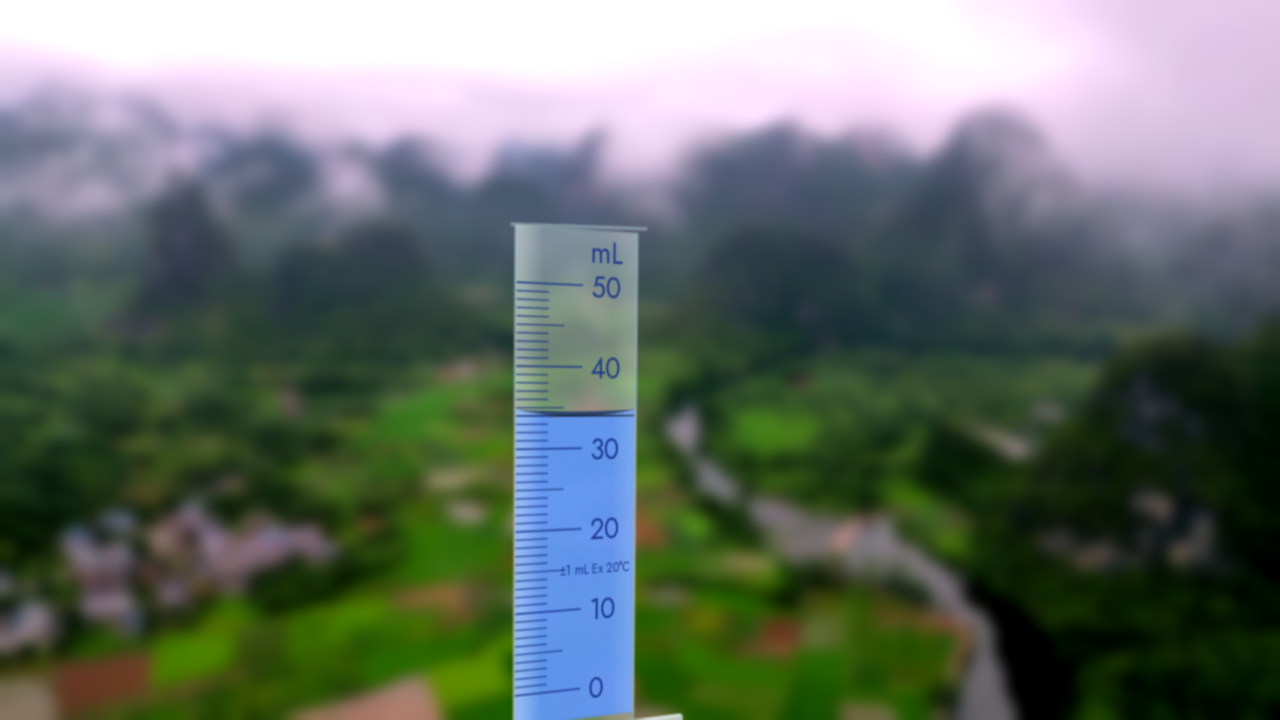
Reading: 34 mL
